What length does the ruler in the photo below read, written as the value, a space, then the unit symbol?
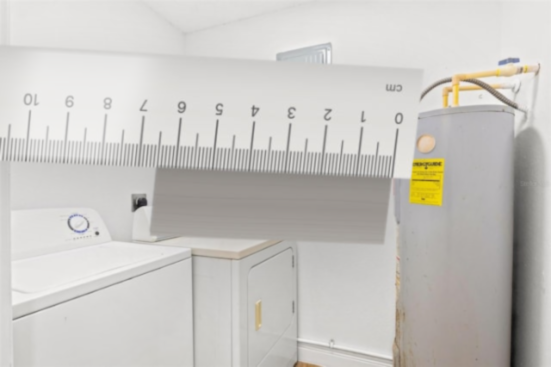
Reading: 6.5 cm
